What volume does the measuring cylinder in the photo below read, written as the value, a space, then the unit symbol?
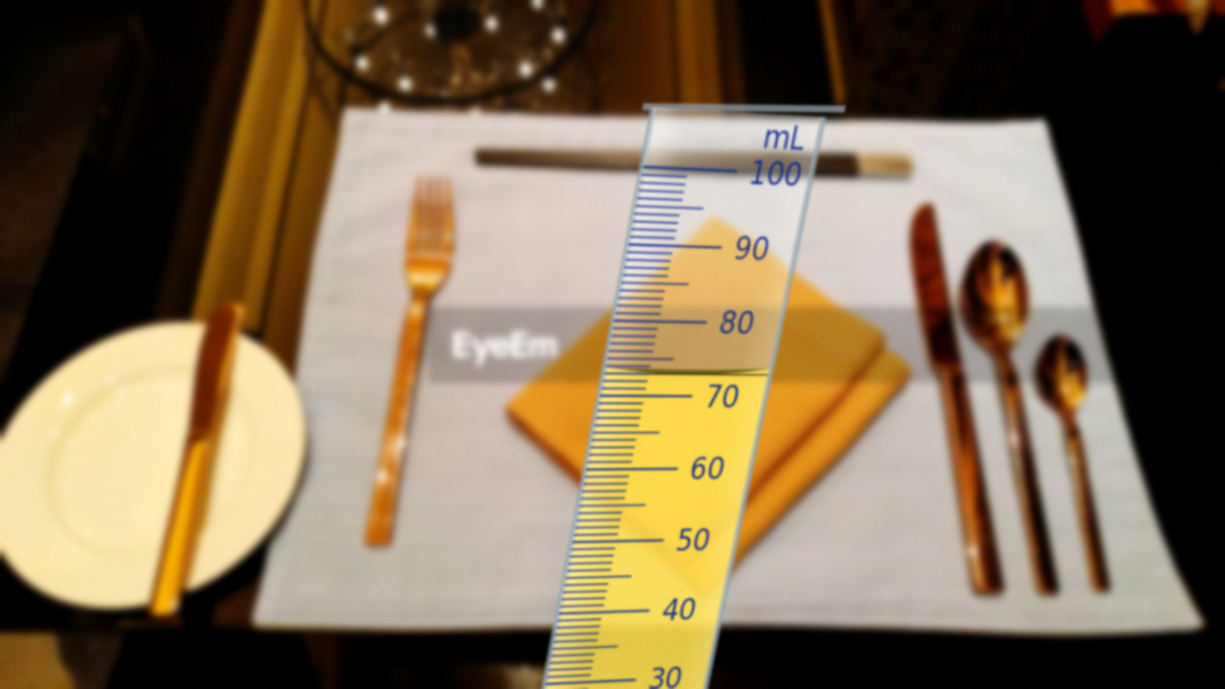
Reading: 73 mL
